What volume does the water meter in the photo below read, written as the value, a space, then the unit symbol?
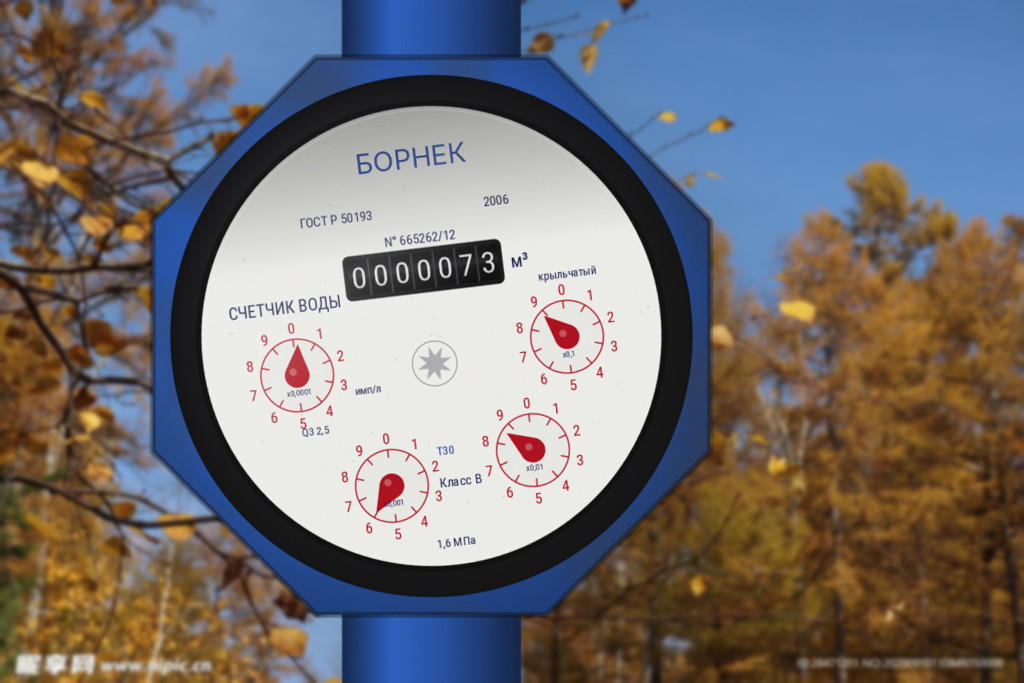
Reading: 73.8860 m³
